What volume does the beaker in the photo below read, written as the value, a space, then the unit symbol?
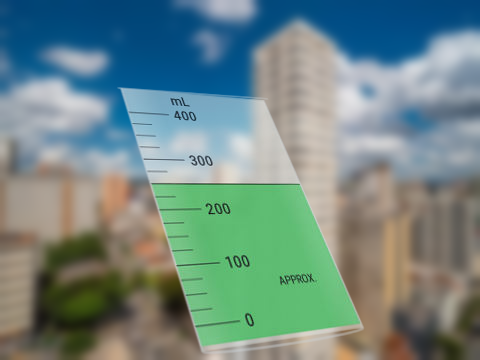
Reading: 250 mL
